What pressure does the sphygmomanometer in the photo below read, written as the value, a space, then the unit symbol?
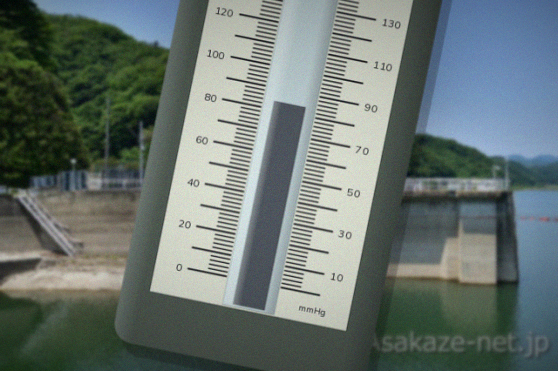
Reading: 84 mmHg
